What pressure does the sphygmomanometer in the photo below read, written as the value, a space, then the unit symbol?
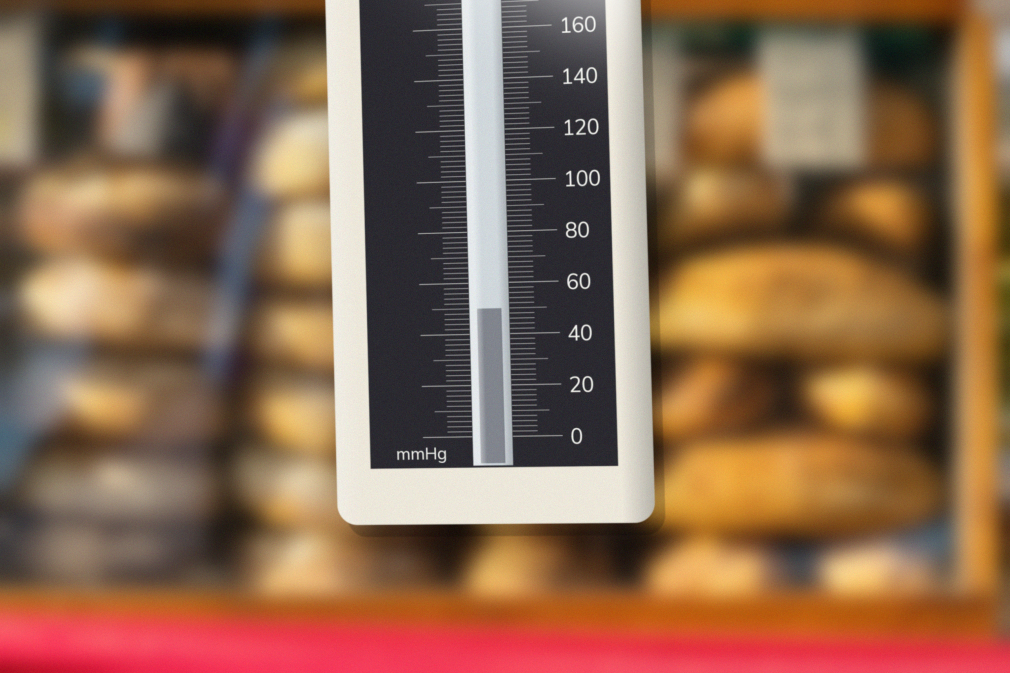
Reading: 50 mmHg
